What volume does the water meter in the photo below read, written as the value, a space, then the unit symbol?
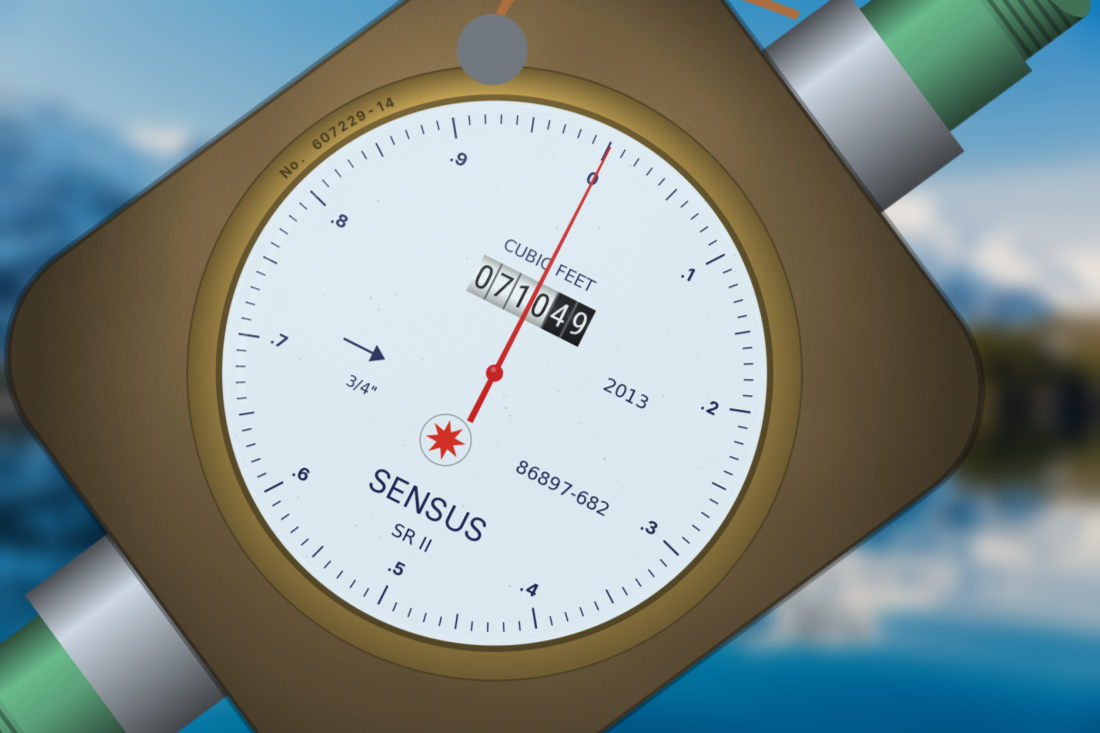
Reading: 71049.00 ft³
